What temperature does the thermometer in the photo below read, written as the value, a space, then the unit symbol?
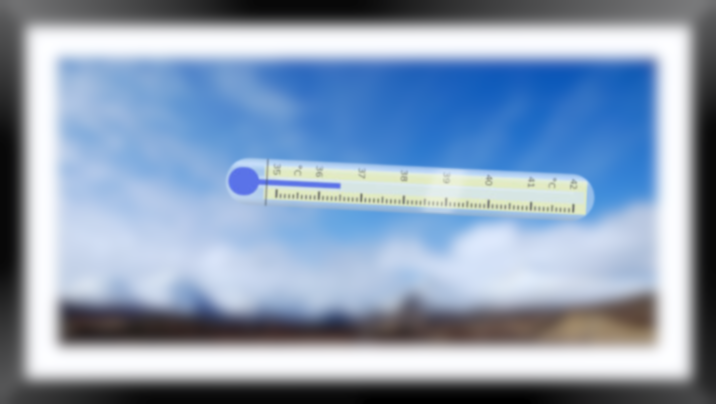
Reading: 36.5 °C
